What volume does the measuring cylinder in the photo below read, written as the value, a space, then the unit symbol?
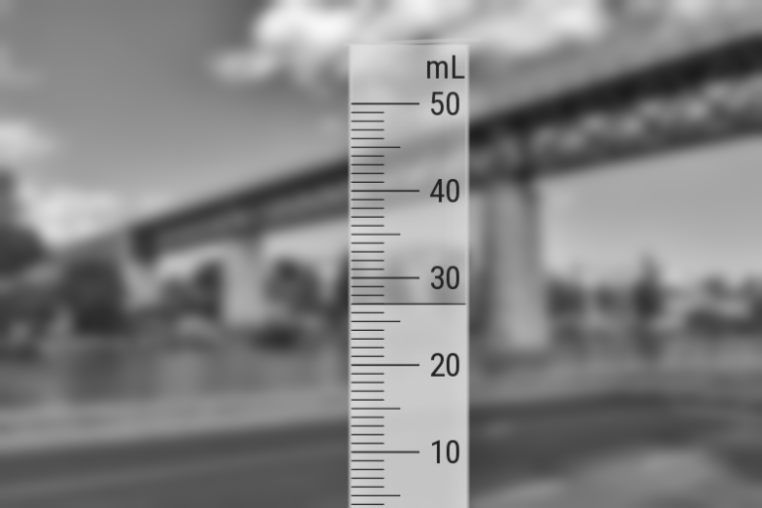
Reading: 27 mL
